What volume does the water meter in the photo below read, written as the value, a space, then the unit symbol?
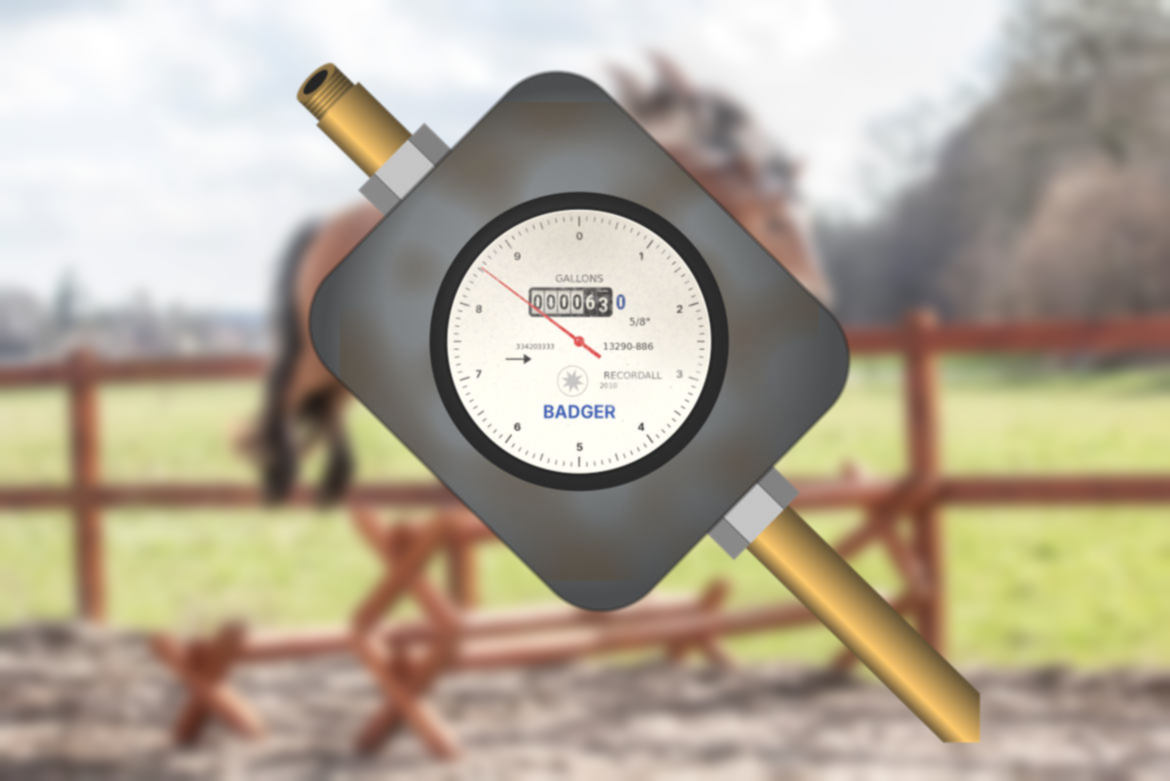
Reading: 628.5 gal
